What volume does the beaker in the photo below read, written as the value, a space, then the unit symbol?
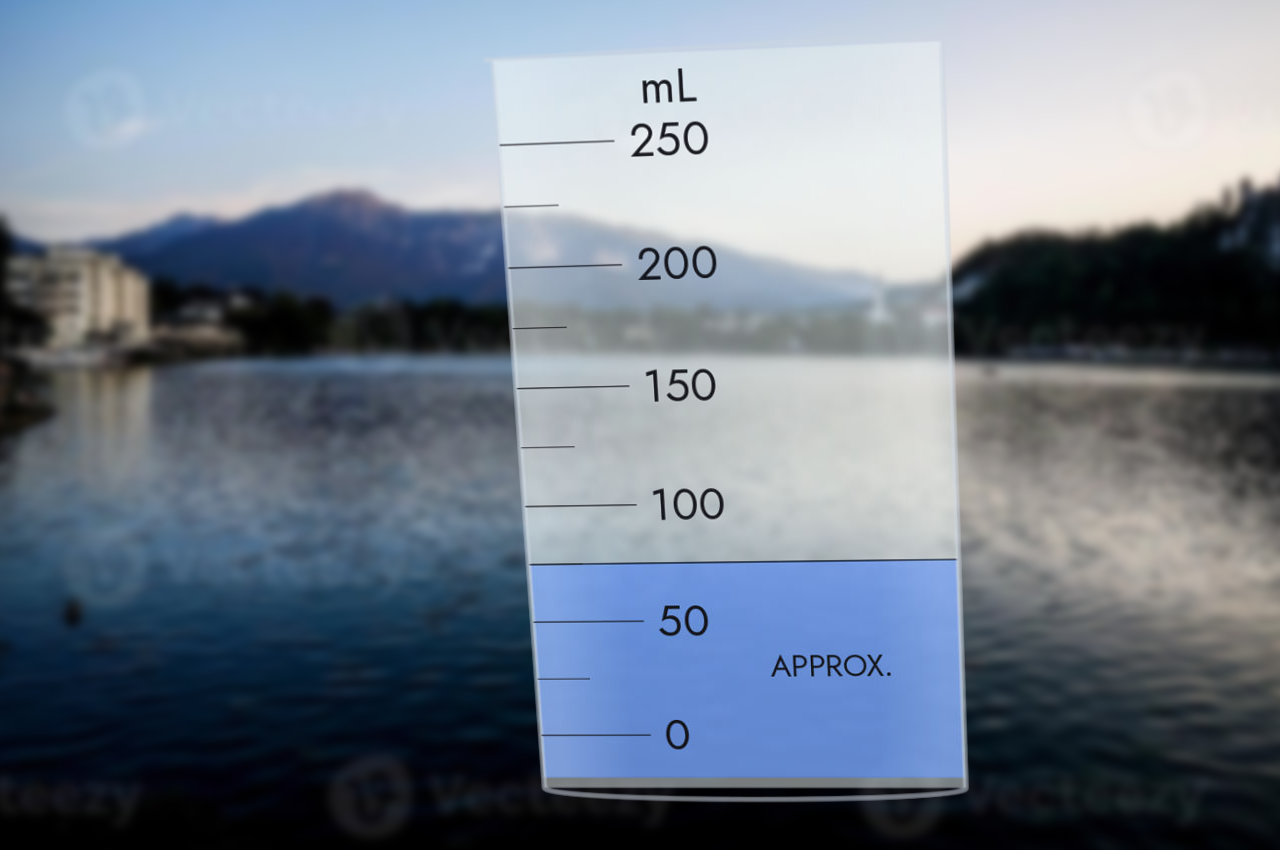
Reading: 75 mL
